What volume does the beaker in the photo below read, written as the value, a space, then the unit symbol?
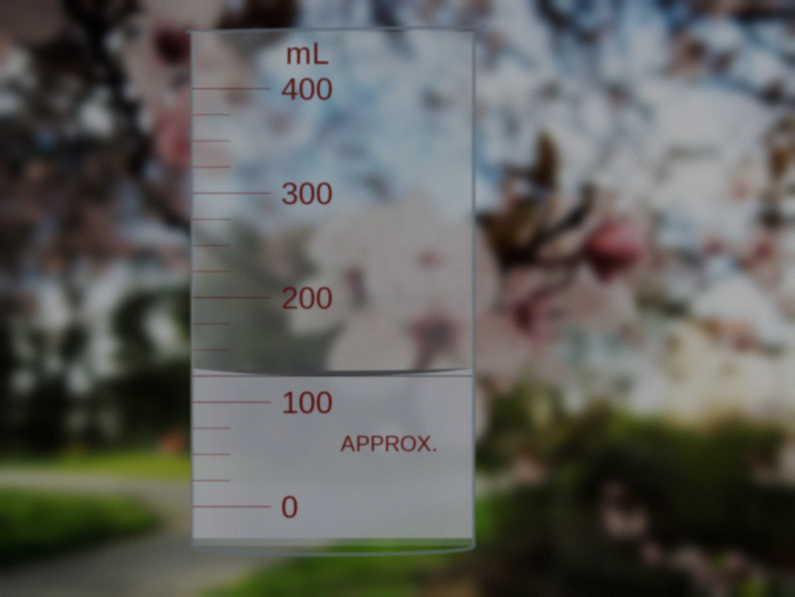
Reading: 125 mL
